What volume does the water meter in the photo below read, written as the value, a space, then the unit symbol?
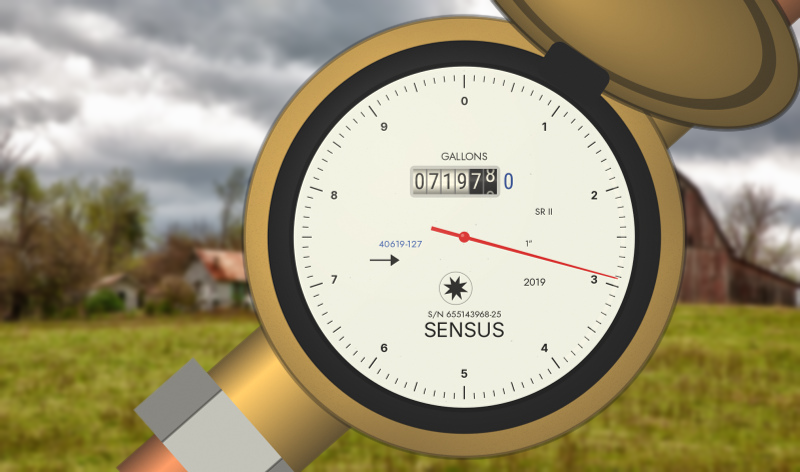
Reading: 719782.9 gal
